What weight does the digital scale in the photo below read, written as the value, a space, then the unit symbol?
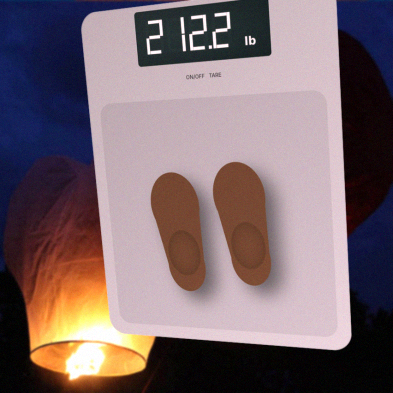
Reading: 212.2 lb
